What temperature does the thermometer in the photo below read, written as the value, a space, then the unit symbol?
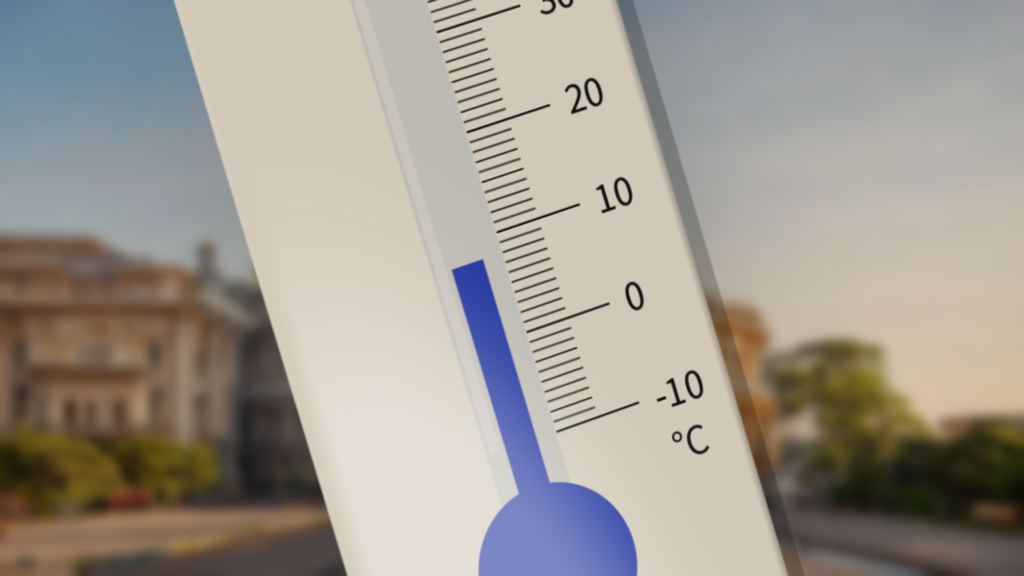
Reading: 8 °C
